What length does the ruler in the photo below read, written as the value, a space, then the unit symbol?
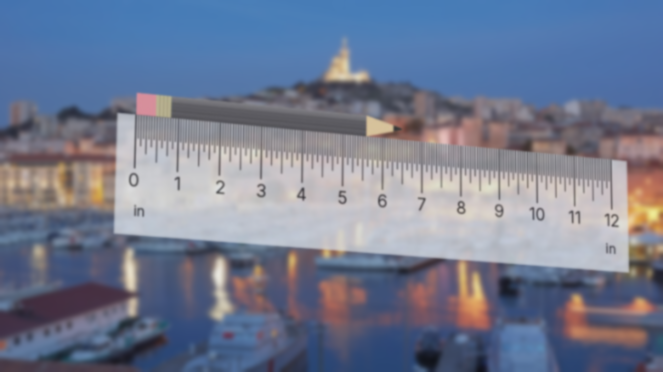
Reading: 6.5 in
